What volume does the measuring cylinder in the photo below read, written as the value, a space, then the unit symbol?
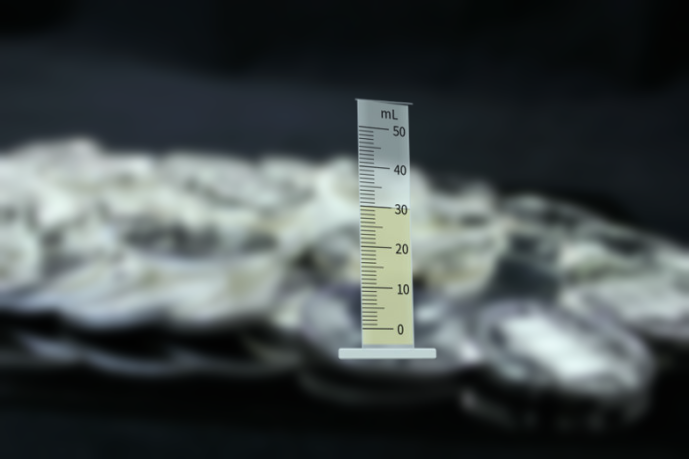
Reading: 30 mL
